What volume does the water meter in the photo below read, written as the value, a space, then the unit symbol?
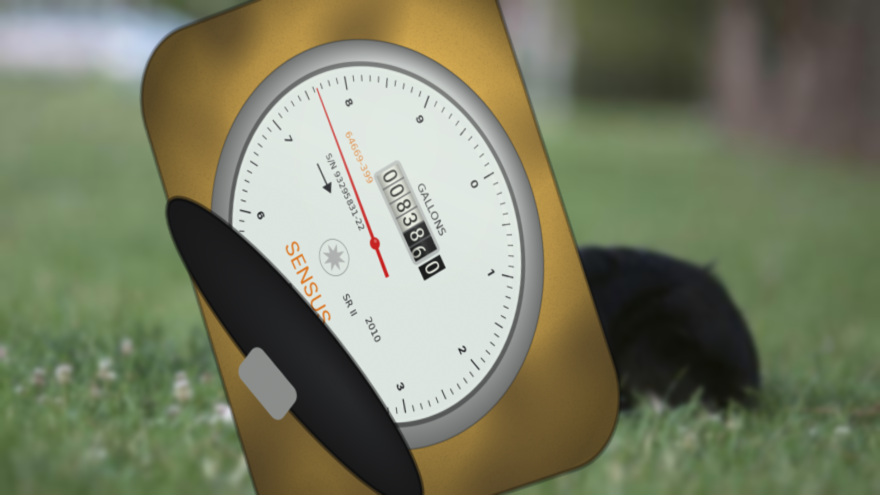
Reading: 83857.6 gal
